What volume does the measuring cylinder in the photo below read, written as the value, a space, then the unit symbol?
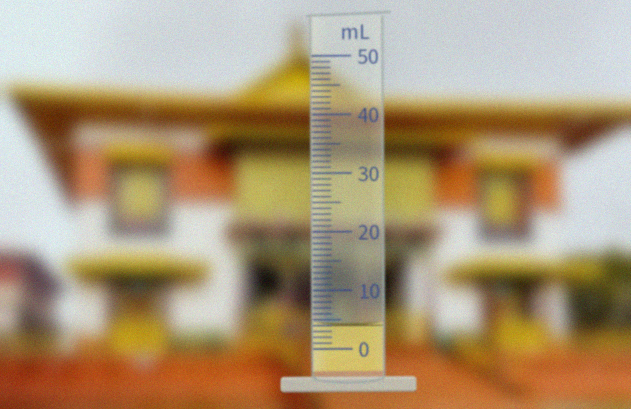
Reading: 4 mL
